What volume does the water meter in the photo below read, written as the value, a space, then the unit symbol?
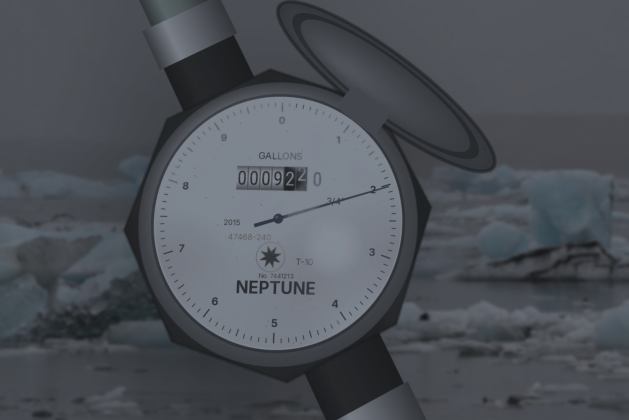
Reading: 9222.0 gal
